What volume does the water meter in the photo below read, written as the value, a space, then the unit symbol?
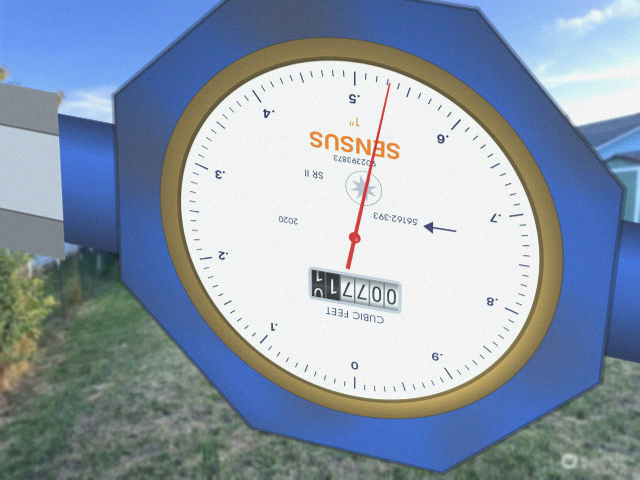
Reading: 7710.53 ft³
